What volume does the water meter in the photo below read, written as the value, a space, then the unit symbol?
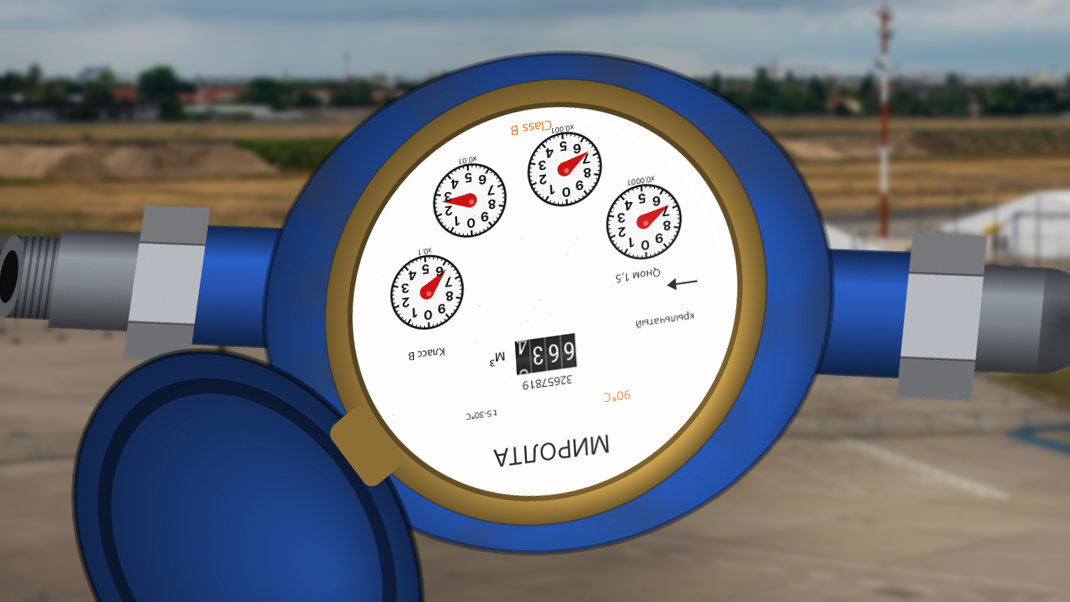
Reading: 6633.6266 m³
